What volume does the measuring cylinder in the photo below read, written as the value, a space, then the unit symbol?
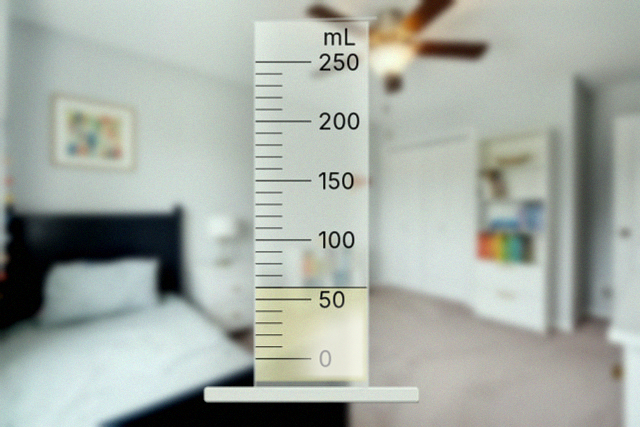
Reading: 60 mL
